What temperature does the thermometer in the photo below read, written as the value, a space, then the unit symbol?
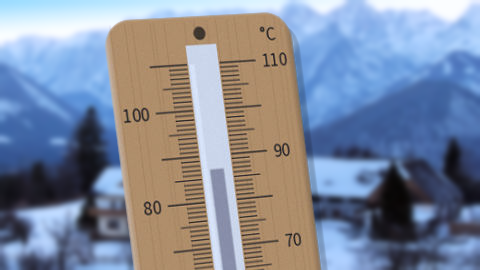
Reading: 87 °C
